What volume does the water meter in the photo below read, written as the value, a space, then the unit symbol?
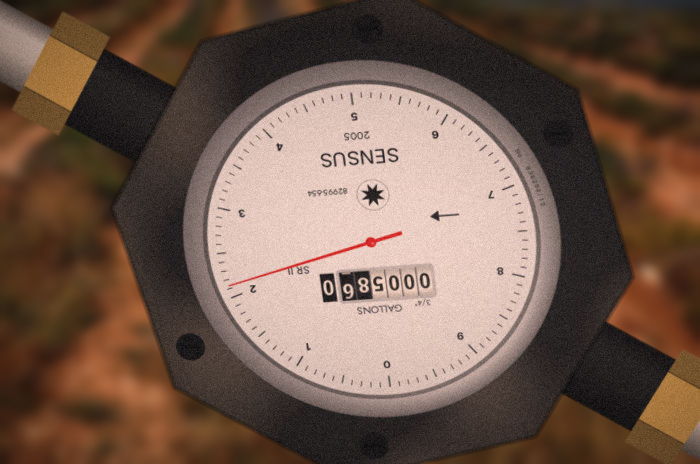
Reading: 5862.1 gal
